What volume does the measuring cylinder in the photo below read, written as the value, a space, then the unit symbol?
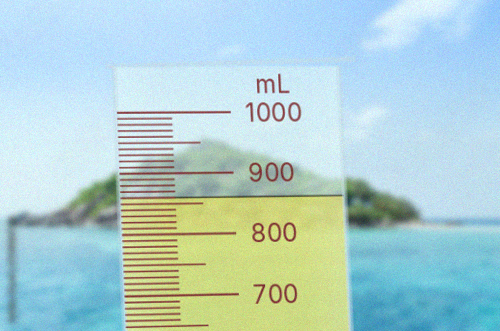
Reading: 860 mL
